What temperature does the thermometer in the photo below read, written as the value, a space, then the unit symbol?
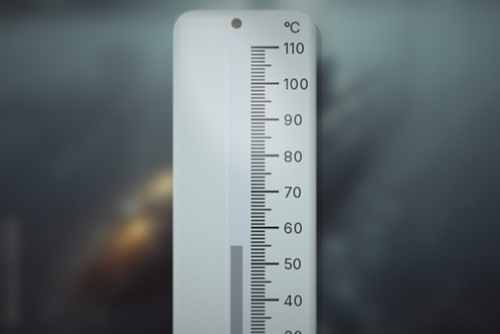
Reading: 55 °C
